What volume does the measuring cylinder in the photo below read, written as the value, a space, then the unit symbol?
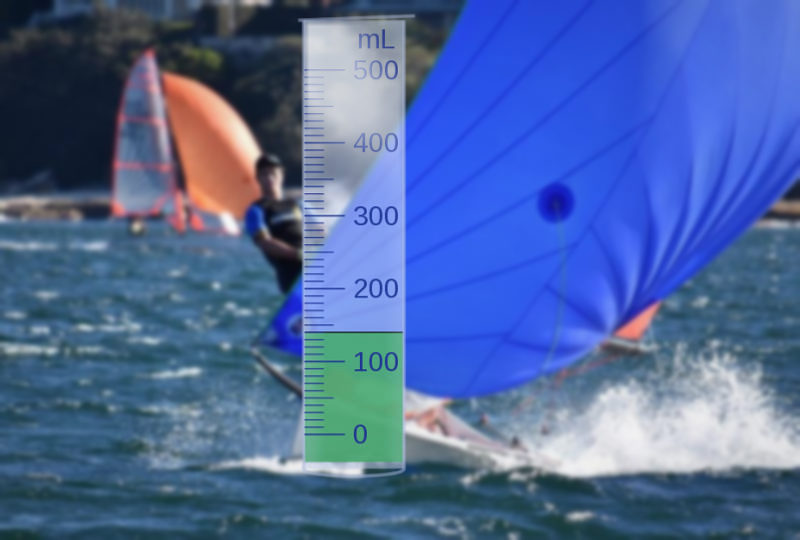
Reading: 140 mL
